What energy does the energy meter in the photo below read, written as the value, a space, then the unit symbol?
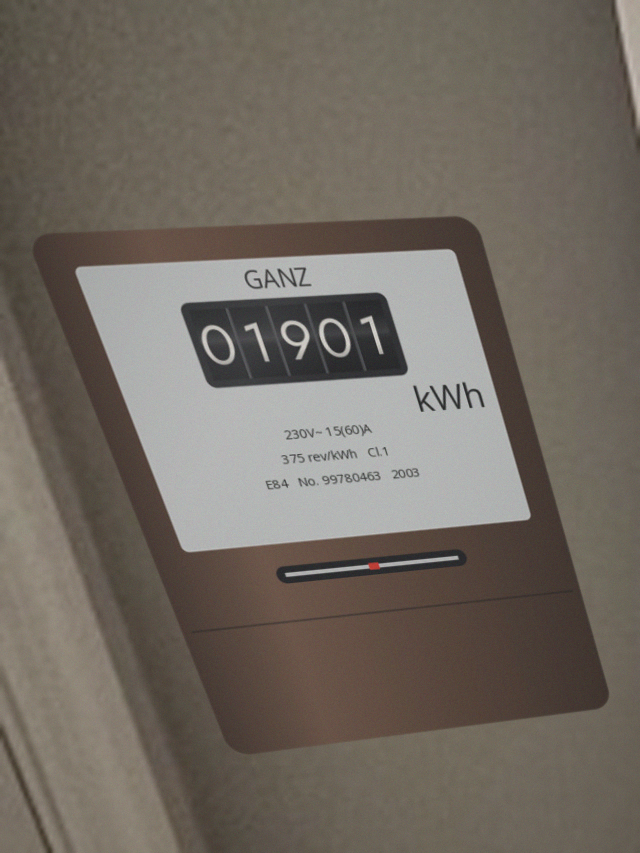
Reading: 1901 kWh
